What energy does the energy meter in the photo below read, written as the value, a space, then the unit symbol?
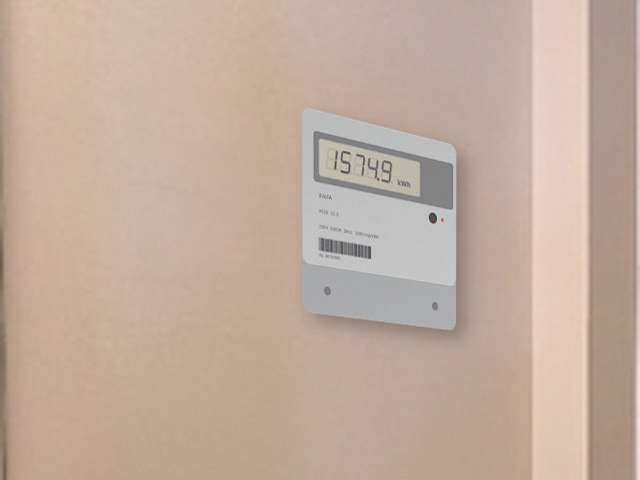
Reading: 1574.9 kWh
